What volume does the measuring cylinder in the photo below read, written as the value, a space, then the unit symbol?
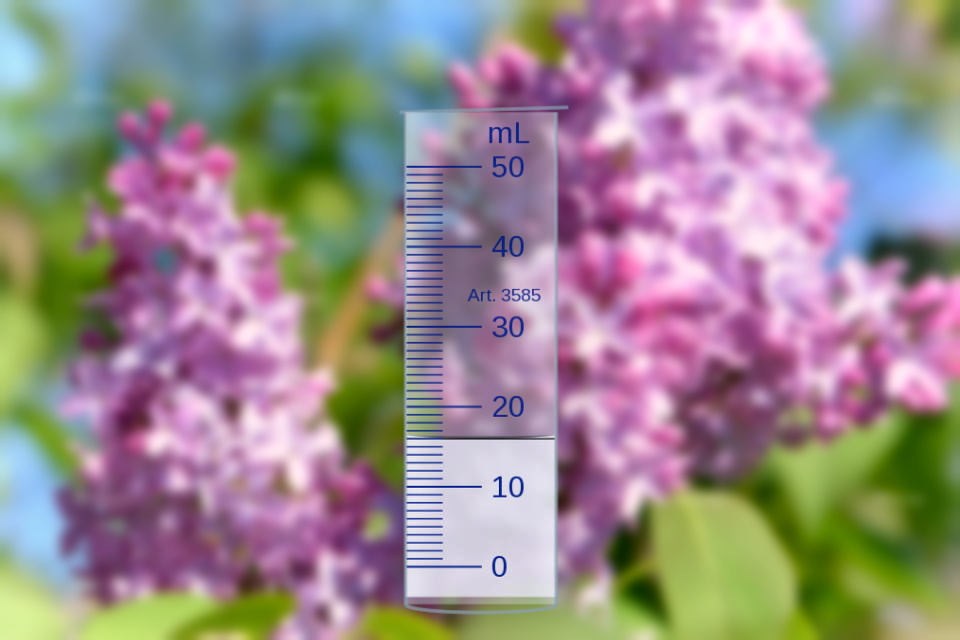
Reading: 16 mL
